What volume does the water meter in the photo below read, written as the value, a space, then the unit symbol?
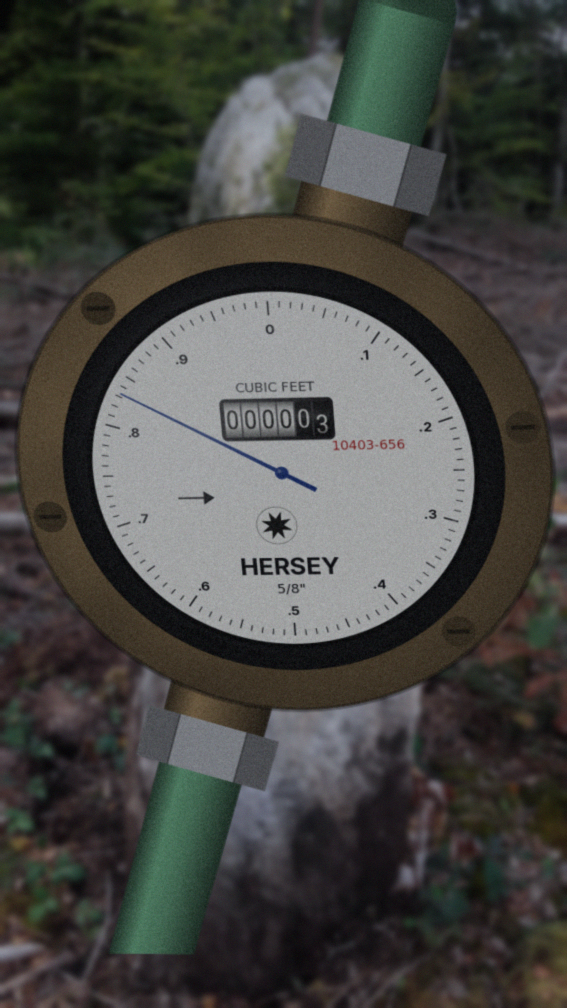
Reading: 2.83 ft³
